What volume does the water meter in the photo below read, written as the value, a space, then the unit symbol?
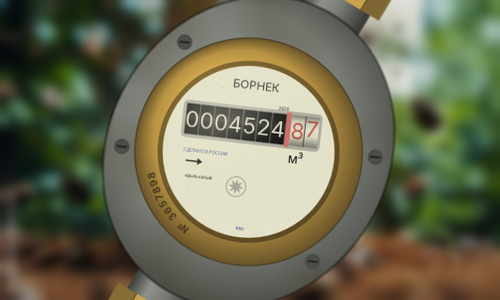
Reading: 4524.87 m³
